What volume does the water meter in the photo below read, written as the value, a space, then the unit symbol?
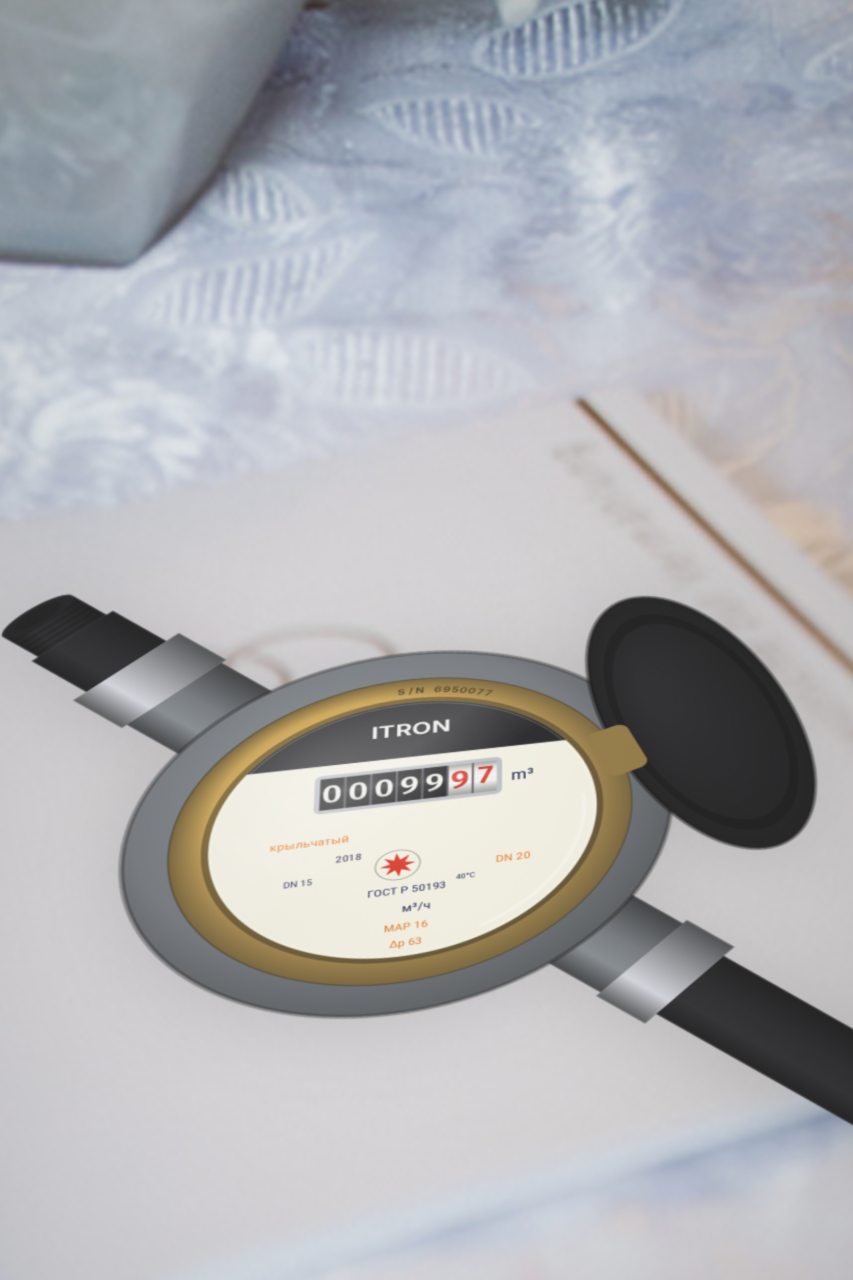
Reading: 99.97 m³
